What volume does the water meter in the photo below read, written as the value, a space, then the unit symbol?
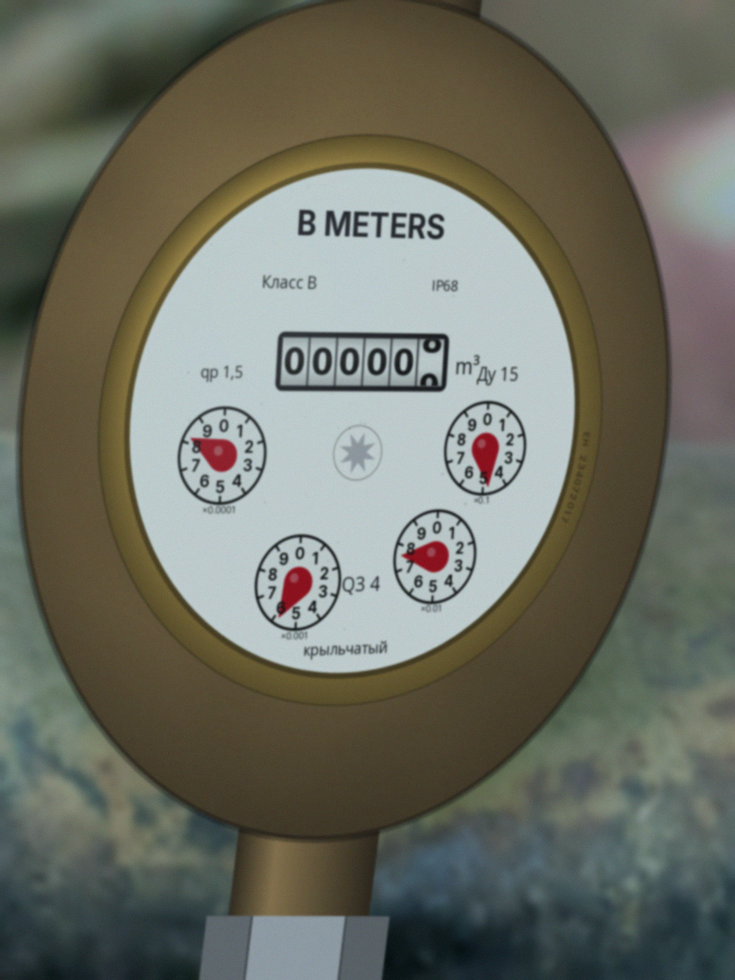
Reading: 8.4758 m³
